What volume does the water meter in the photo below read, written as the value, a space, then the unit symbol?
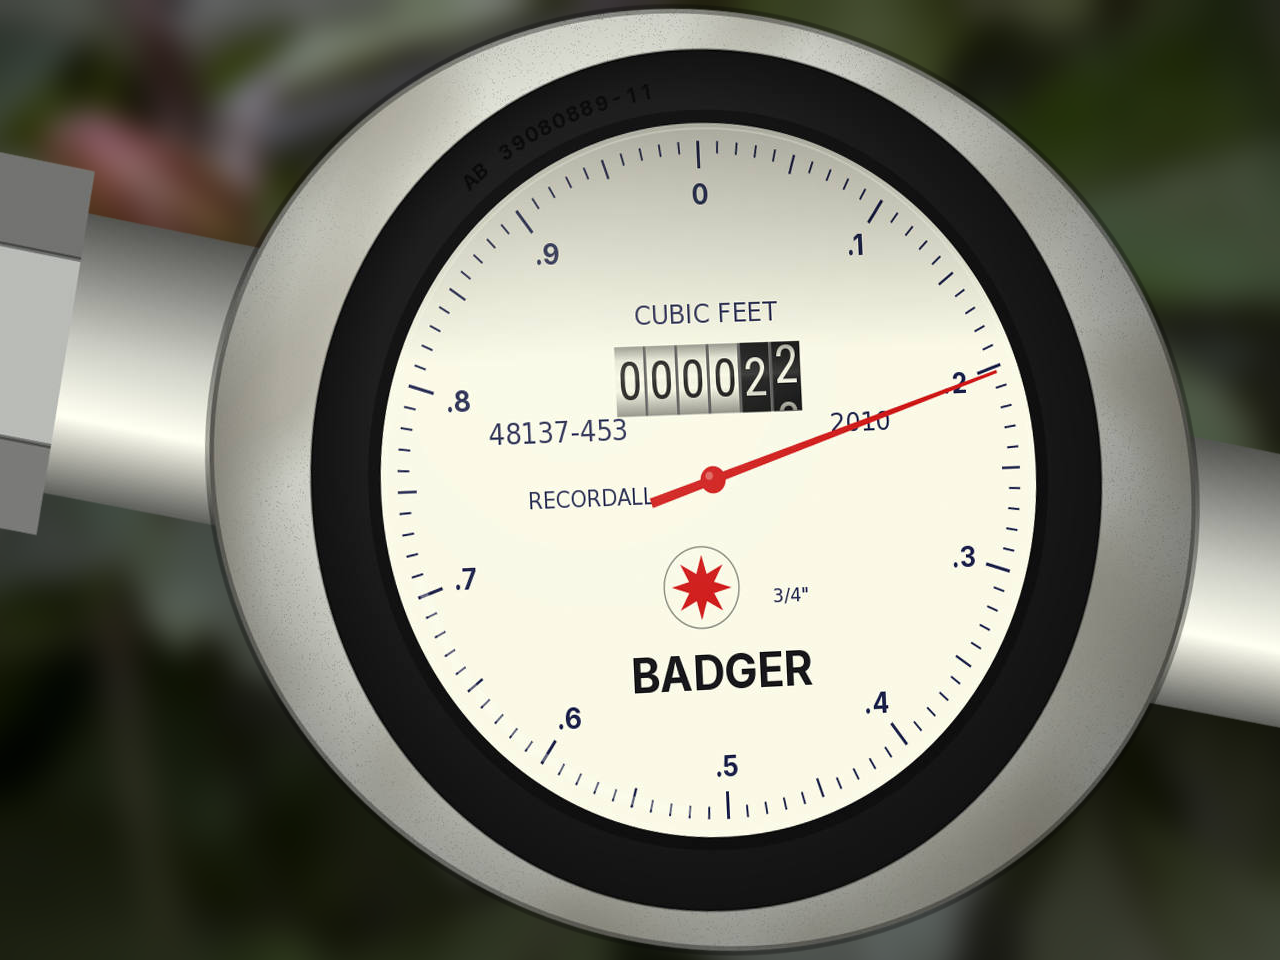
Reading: 22.20 ft³
